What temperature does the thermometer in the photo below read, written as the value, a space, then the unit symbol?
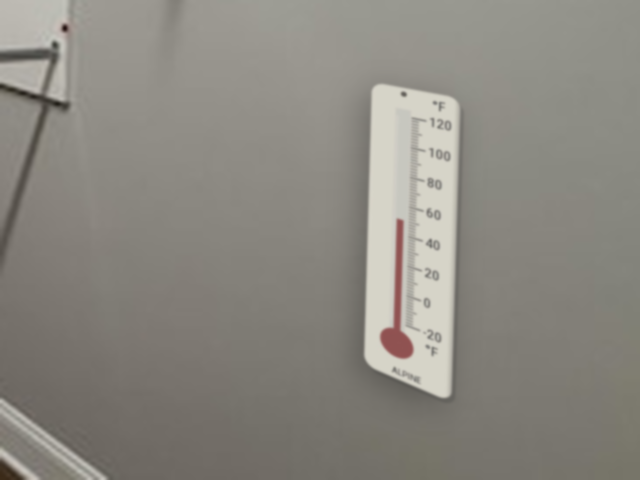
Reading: 50 °F
